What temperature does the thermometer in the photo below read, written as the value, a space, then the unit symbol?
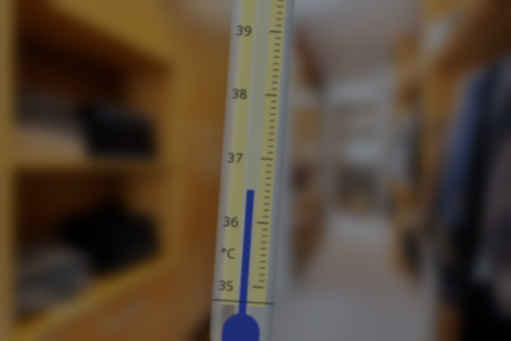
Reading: 36.5 °C
